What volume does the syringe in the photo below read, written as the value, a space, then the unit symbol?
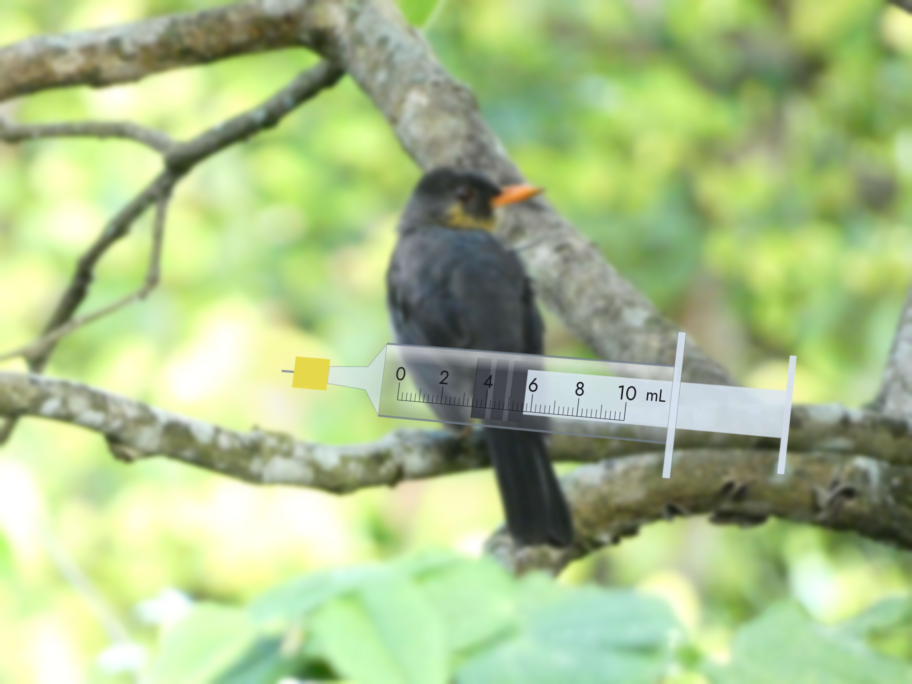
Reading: 3.4 mL
